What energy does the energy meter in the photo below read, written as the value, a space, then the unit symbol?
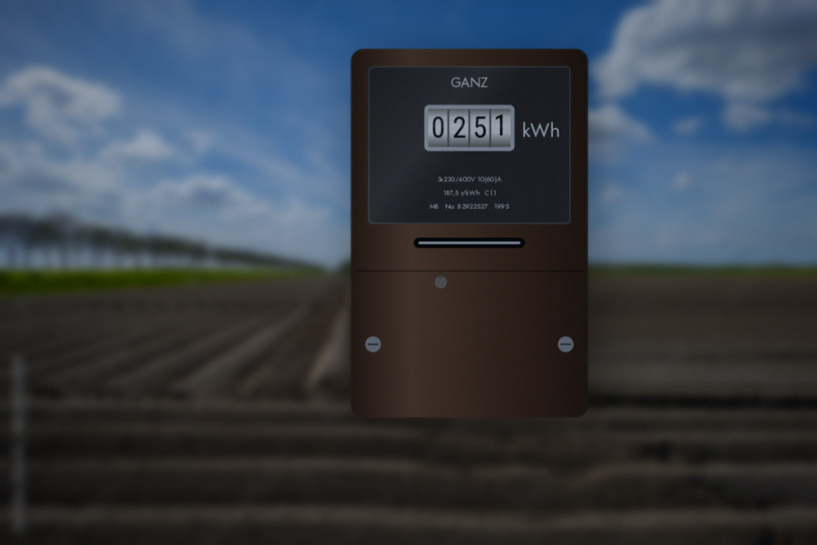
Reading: 251 kWh
